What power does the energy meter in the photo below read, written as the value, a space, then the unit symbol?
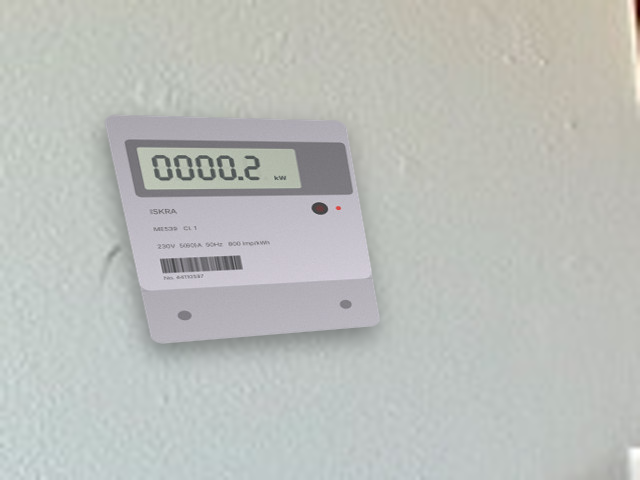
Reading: 0.2 kW
